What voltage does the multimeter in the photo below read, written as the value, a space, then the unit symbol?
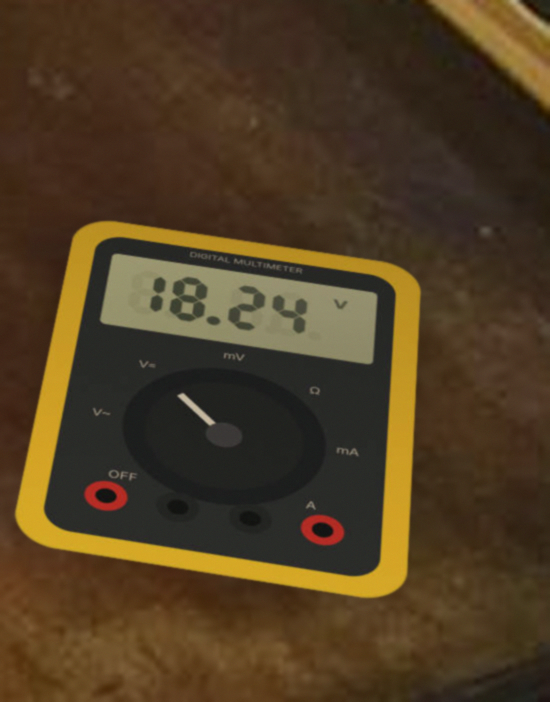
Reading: 18.24 V
